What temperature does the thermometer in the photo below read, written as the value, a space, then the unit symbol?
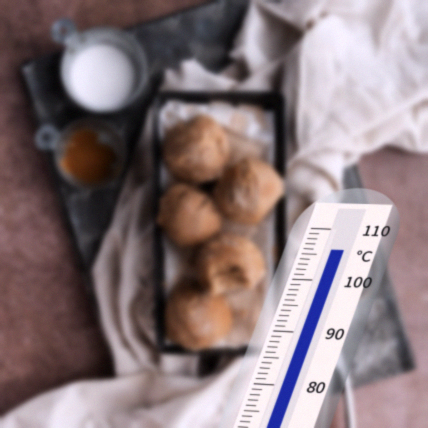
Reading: 106 °C
